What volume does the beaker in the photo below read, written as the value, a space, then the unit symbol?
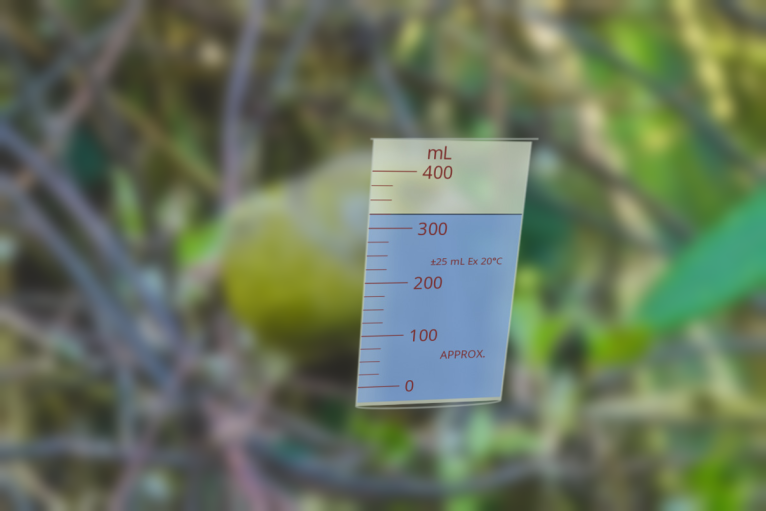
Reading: 325 mL
